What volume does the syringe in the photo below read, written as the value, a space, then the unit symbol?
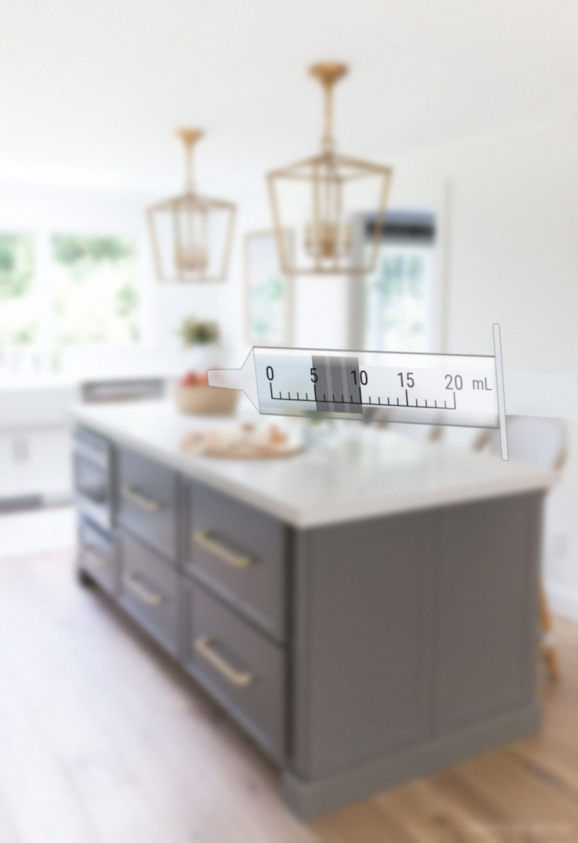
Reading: 5 mL
